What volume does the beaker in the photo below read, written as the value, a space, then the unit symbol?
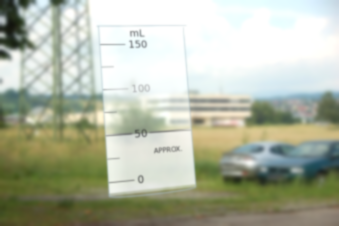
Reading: 50 mL
